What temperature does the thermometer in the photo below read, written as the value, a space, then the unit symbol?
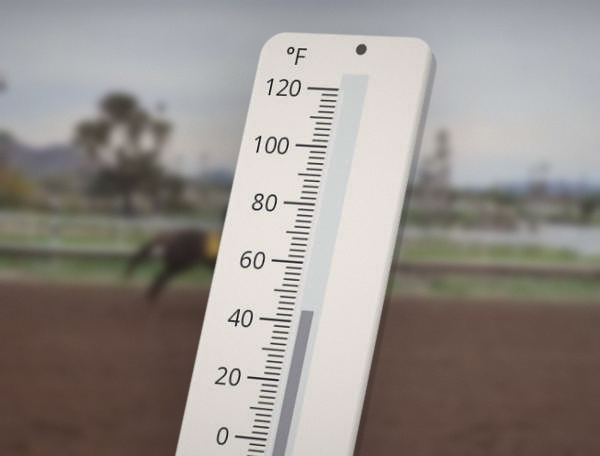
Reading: 44 °F
